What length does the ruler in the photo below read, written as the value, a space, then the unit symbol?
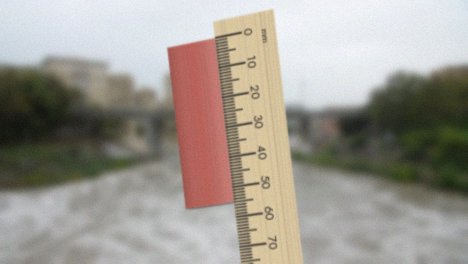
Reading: 55 mm
